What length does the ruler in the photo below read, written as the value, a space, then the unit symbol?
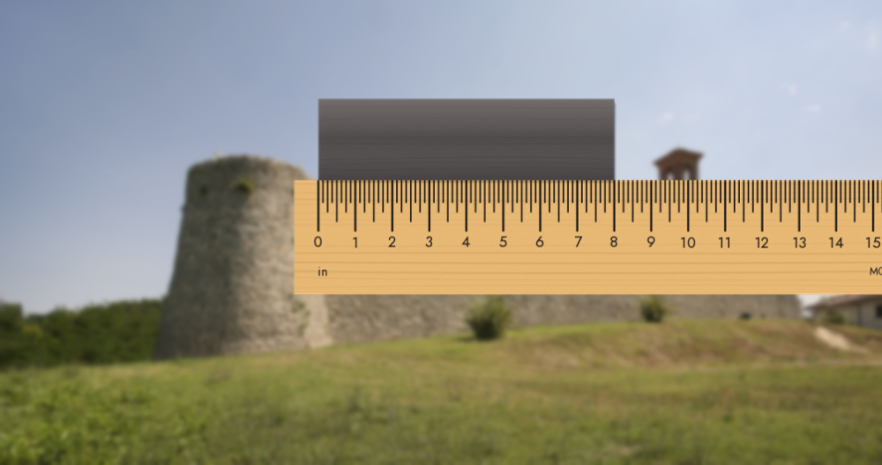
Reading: 8 in
